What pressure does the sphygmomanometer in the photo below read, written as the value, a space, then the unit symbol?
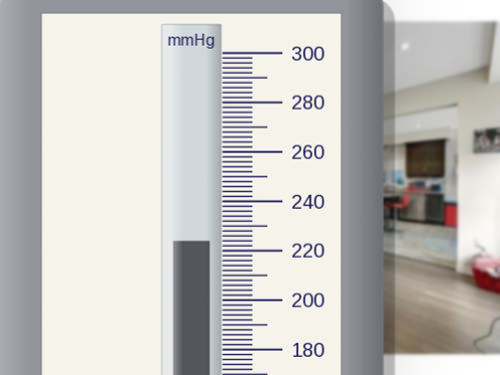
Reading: 224 mmHg
